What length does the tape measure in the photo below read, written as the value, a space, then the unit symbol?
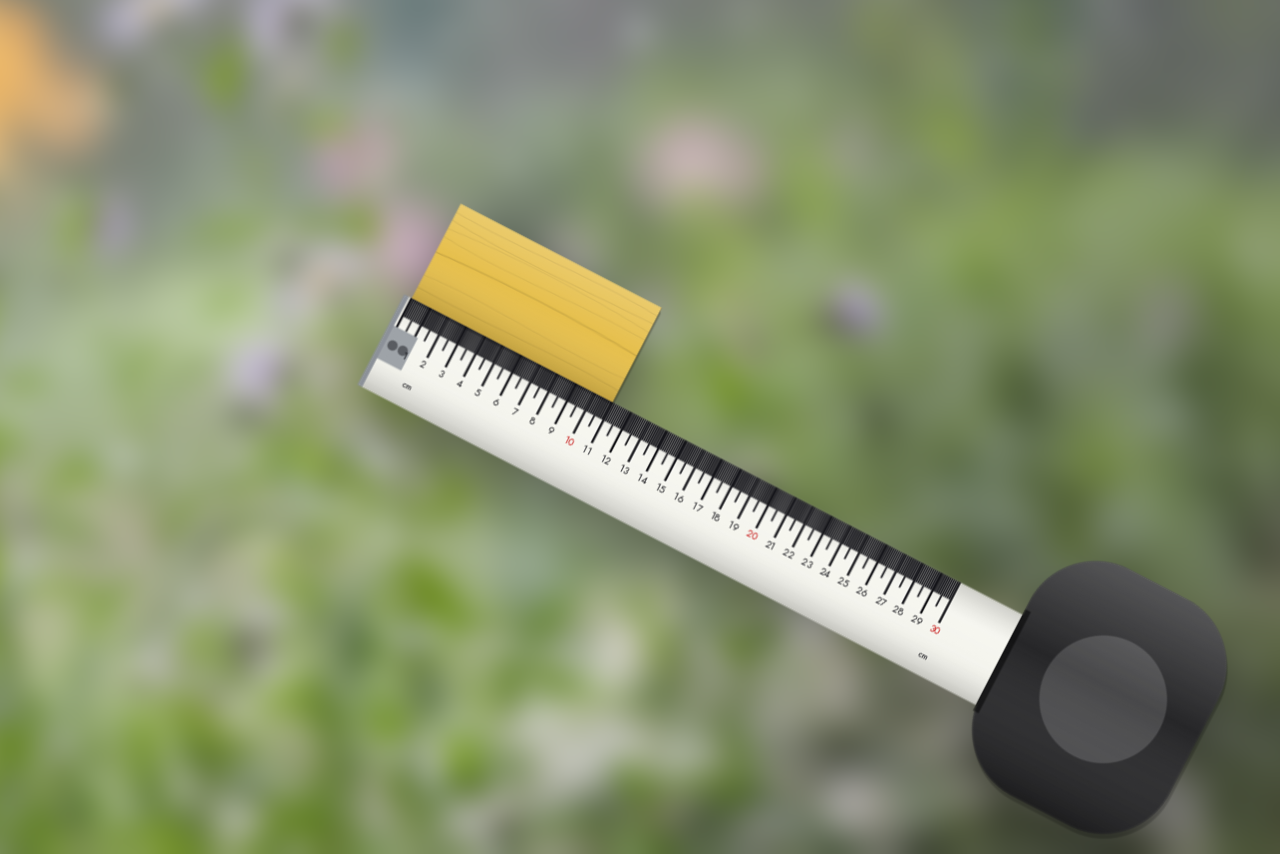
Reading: 11 cm
